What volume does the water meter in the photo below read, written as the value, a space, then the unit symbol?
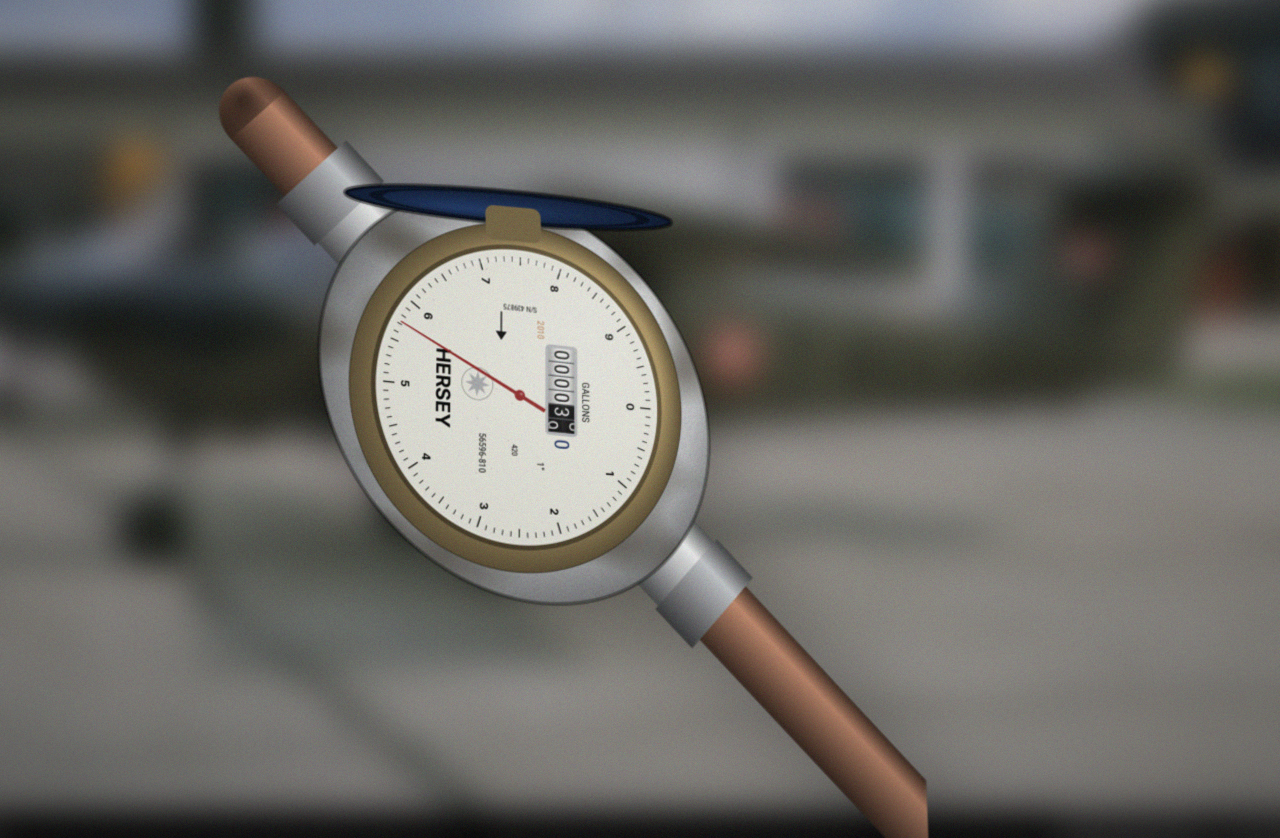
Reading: 385.7 gal
